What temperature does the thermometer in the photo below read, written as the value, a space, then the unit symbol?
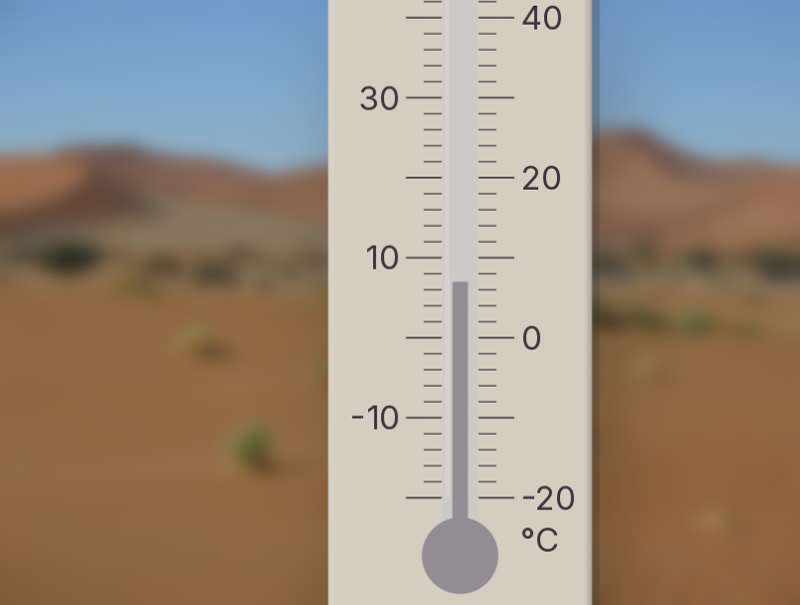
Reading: 7 °C
